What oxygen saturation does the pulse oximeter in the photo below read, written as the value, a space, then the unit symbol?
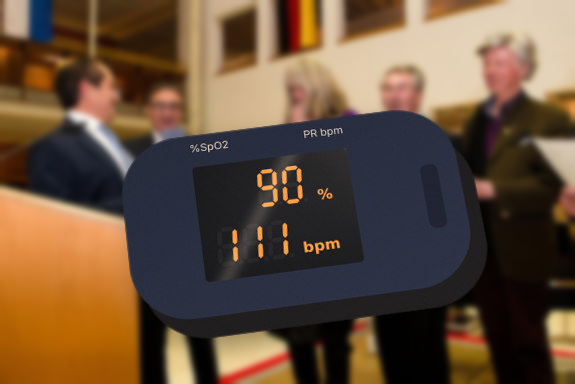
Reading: 90 %
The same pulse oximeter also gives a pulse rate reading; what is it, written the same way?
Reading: 111 bpm
